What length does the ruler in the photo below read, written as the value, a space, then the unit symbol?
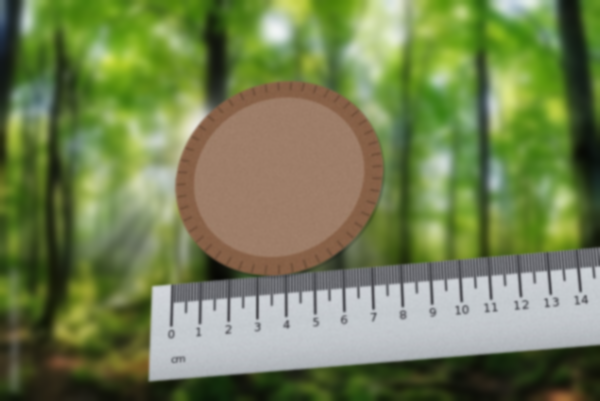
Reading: 7.5 cm
